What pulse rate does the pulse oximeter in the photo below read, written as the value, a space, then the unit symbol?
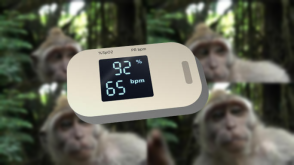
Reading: 65 bpm
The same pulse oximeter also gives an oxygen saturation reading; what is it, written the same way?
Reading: 92 %
